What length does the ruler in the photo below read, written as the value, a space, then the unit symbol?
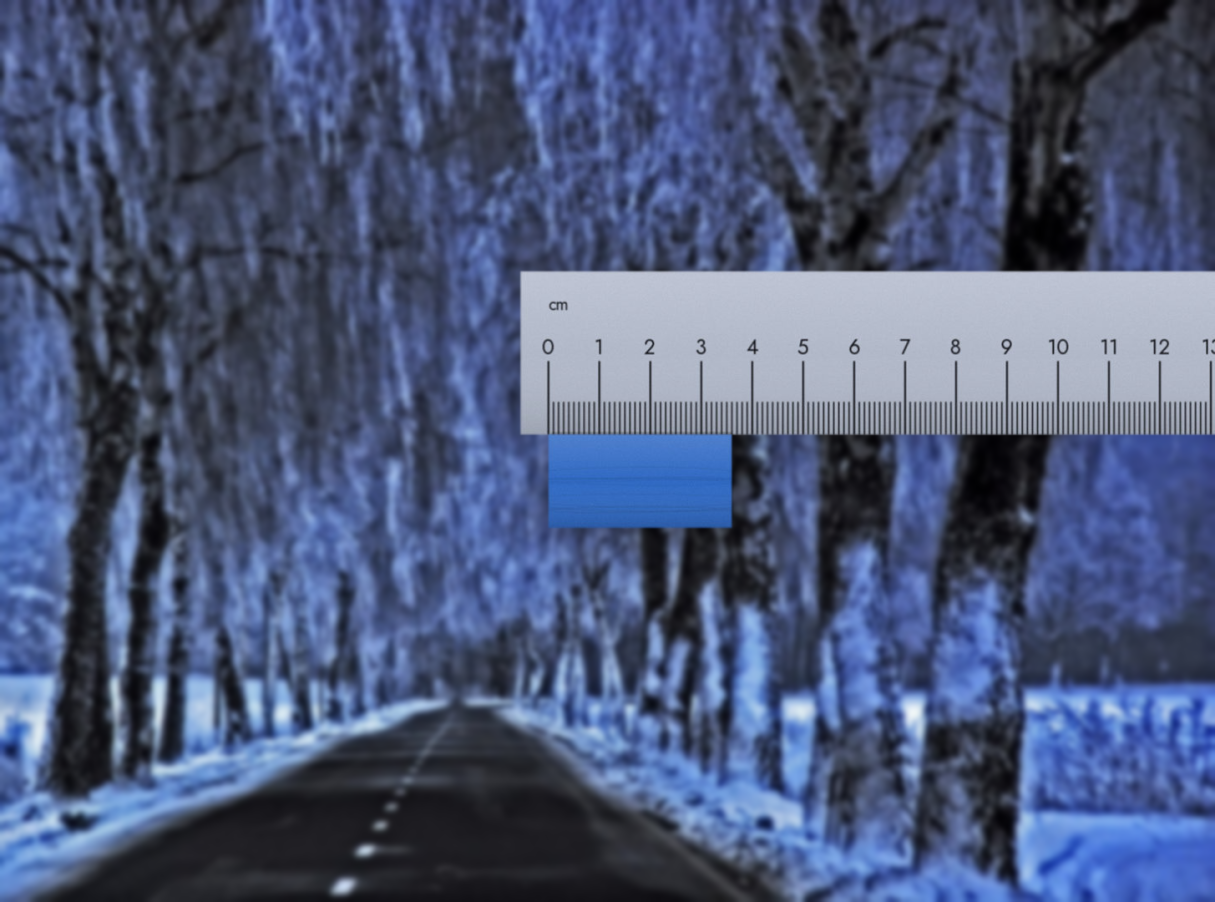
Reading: 3.6 cm
